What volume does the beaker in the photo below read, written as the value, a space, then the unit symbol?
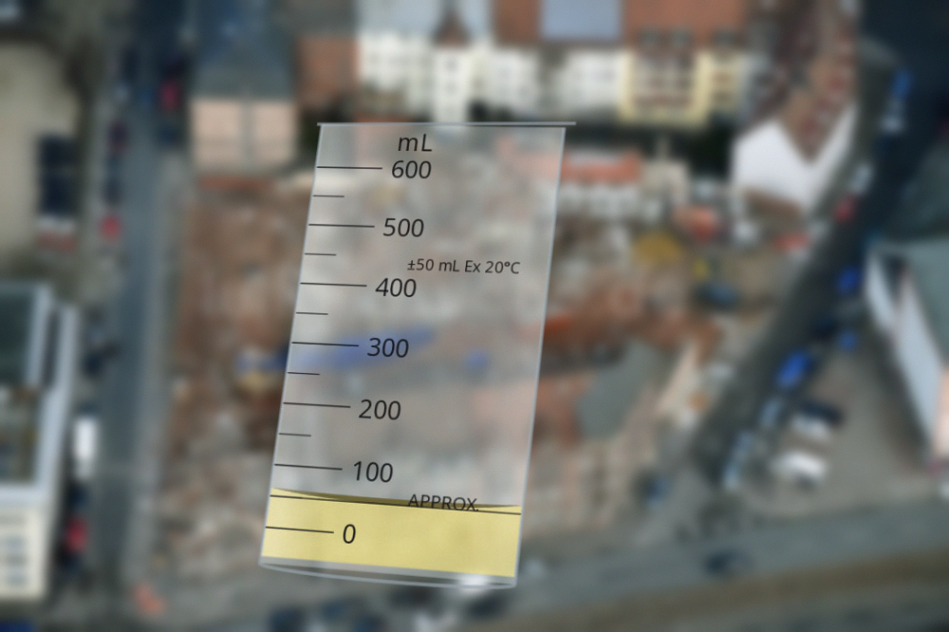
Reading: 50 mL
